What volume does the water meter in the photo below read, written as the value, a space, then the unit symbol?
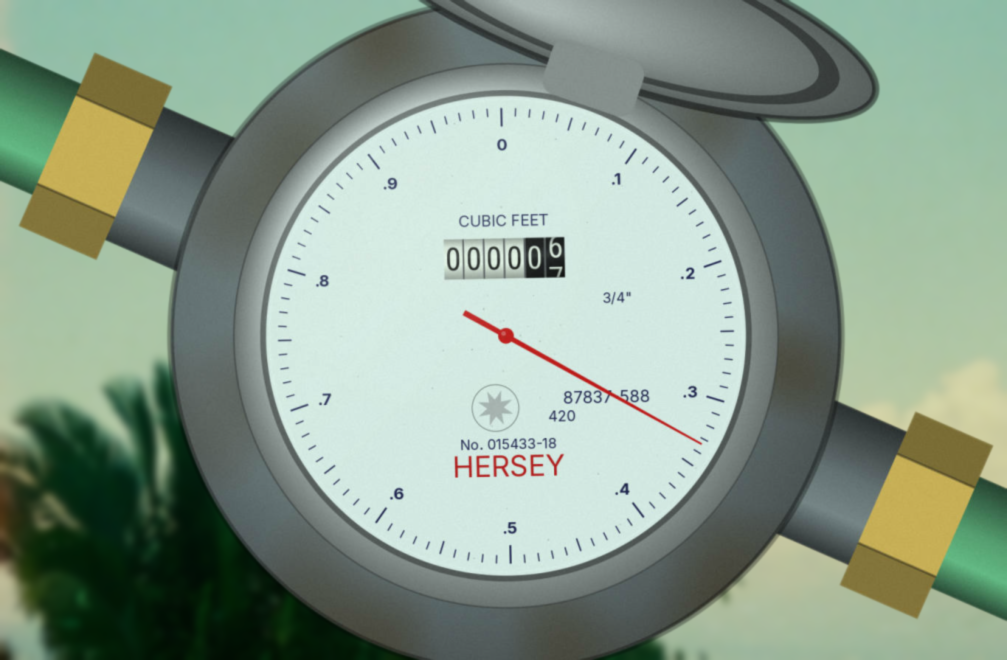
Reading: 6.33 ft³
